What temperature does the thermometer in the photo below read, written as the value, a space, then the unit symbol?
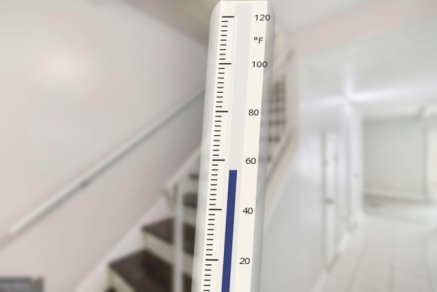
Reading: 56 °F
